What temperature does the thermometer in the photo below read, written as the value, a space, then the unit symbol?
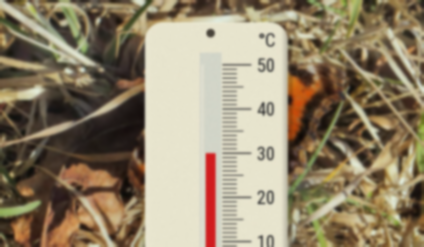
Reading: 30 °C
